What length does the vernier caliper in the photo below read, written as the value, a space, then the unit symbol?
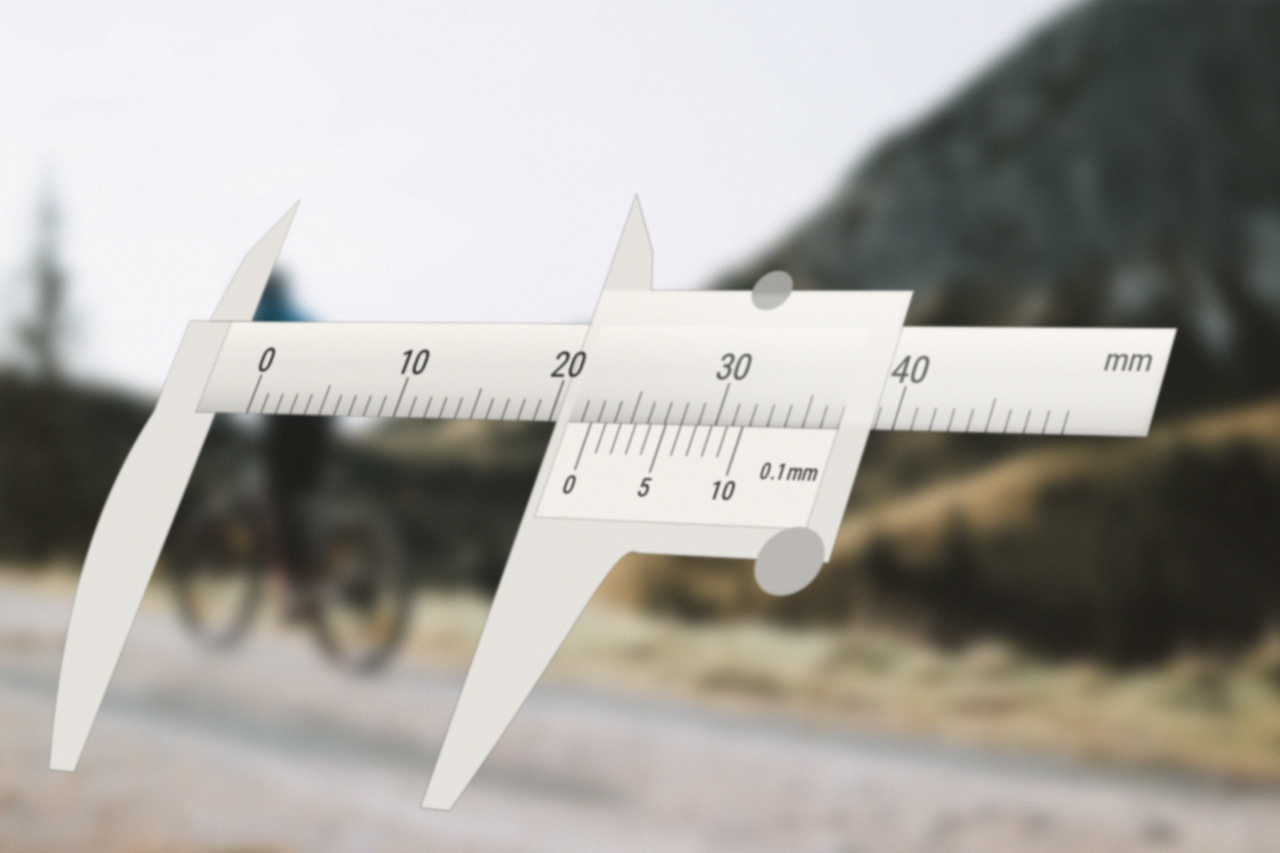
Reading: 22.6 mm
